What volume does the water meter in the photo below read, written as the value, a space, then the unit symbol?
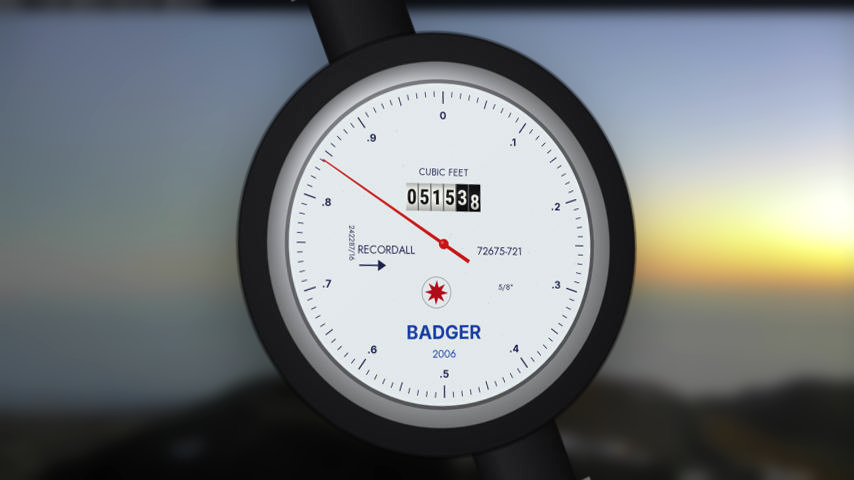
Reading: 51537.84 ft³
